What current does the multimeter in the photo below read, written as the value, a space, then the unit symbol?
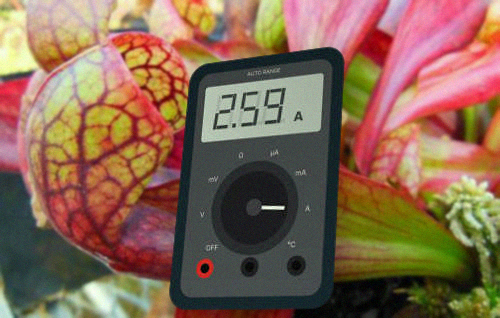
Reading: 2.59 A
